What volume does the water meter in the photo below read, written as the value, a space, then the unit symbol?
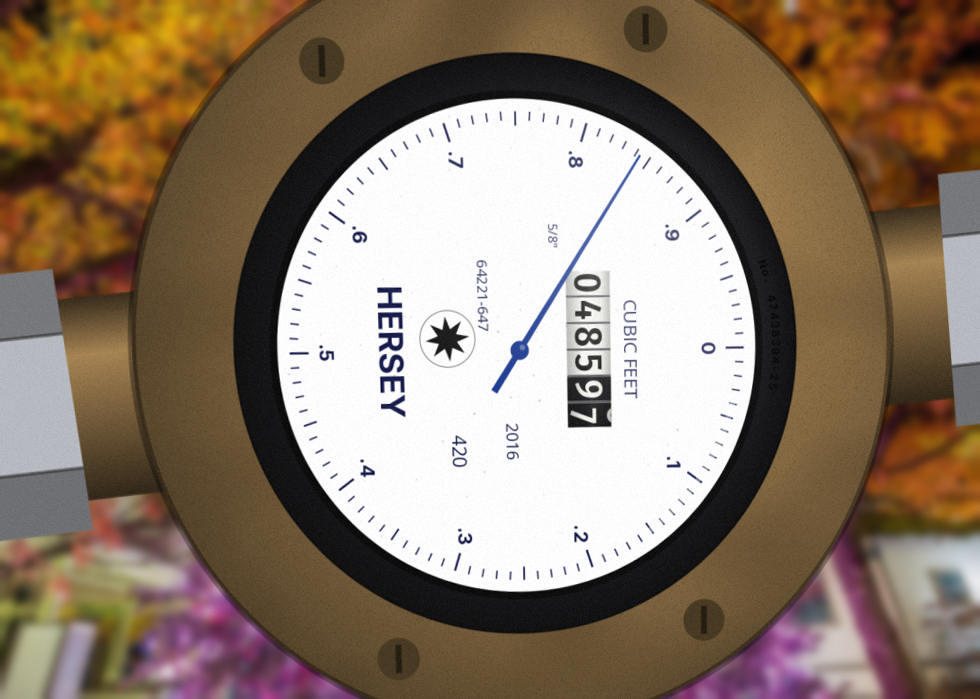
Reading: 48596.84 ft³
